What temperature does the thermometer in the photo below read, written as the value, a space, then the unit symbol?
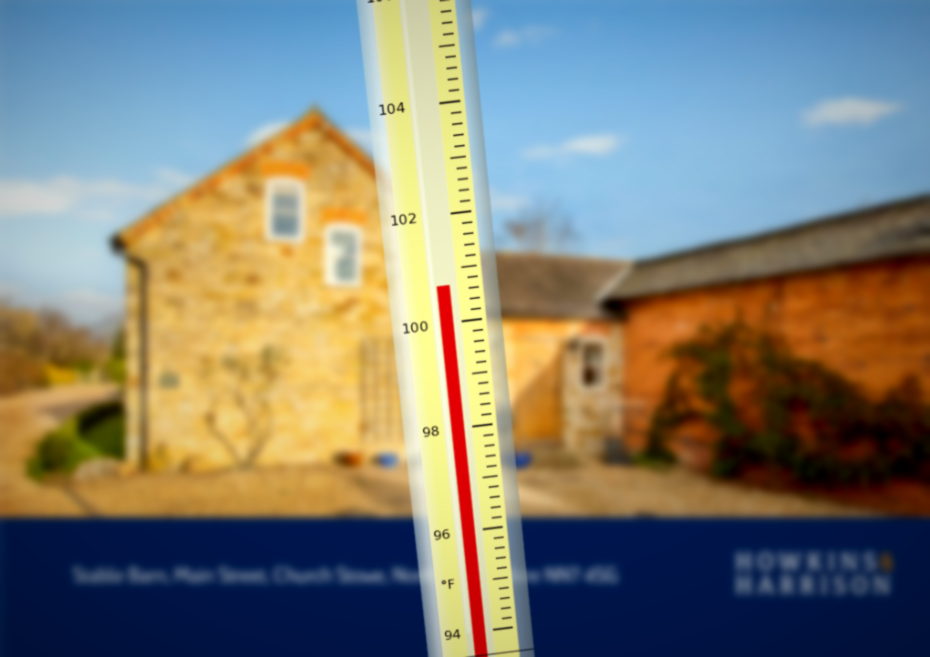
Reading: 100.7 °F
